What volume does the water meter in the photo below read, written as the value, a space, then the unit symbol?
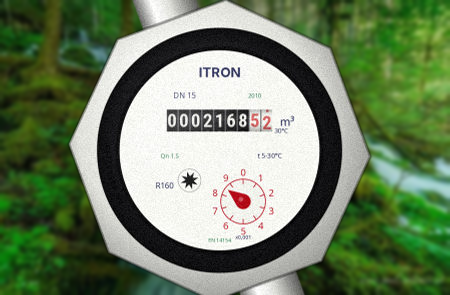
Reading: 2168.518 m³
